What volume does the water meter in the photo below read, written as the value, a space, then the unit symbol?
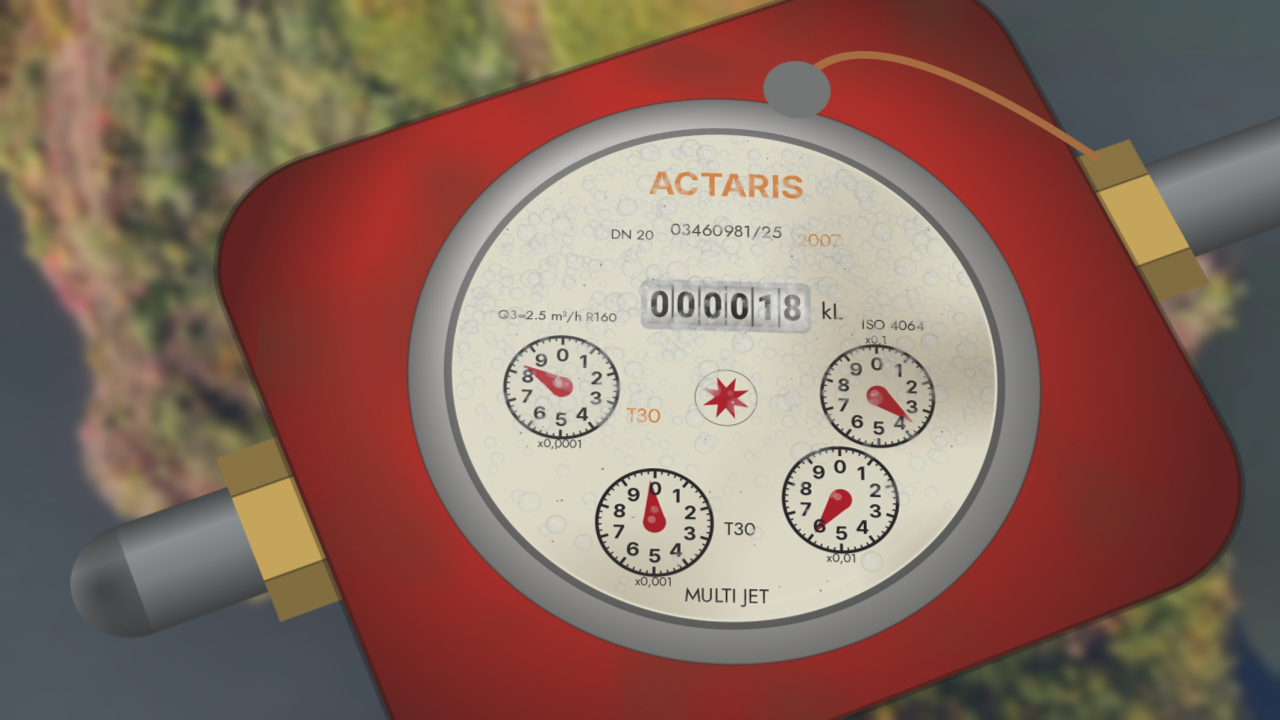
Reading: 18.3598 kL
